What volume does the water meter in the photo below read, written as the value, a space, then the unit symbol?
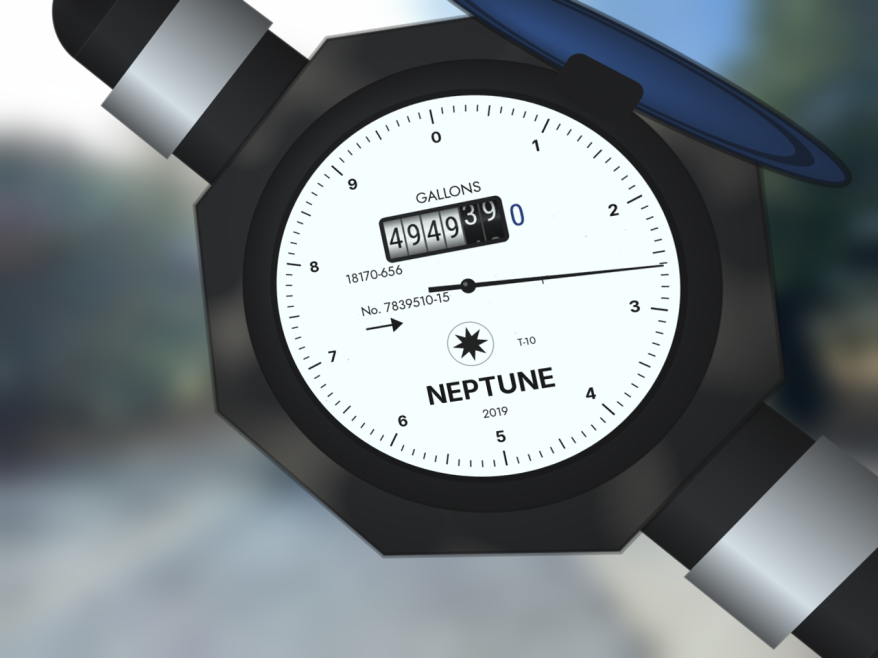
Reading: 4949392.6 gal
